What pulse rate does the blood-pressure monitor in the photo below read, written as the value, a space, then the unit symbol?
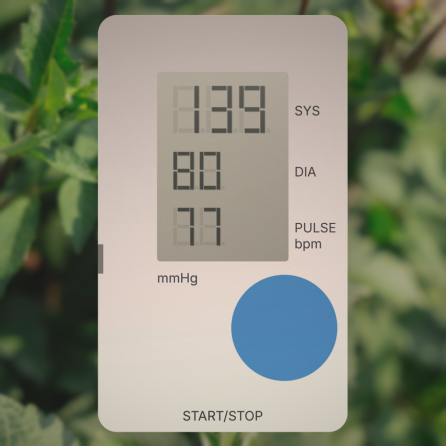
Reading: 77 bpm
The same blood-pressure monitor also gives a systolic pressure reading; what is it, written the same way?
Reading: 139 mmHg
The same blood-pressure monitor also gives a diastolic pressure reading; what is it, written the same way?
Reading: 80 mmHg
